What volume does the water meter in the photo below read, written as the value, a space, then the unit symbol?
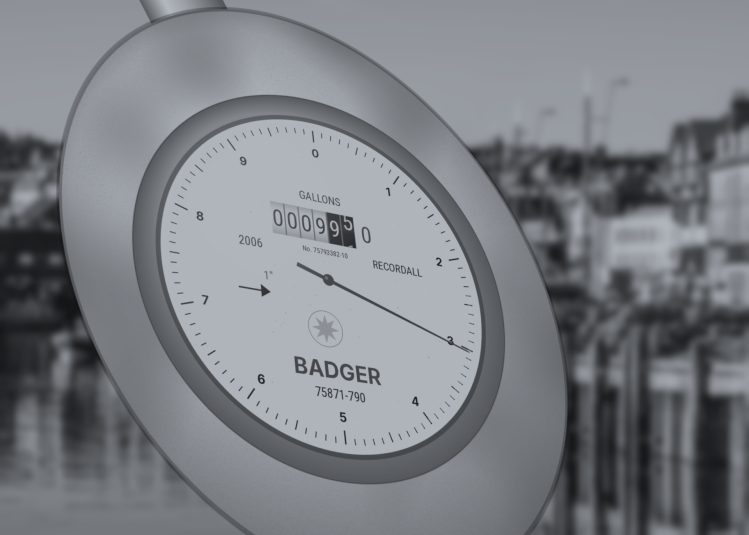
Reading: 9953.0 gal
